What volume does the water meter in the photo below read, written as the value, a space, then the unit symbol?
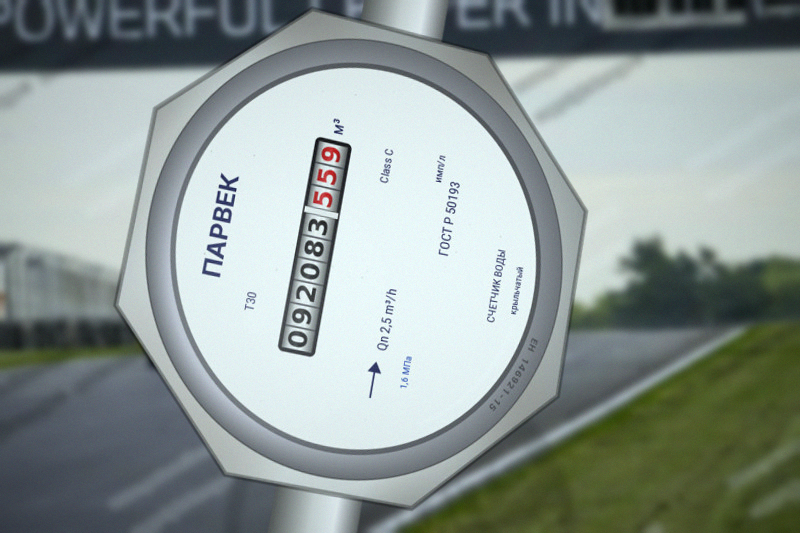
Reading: 92083.559 m³
